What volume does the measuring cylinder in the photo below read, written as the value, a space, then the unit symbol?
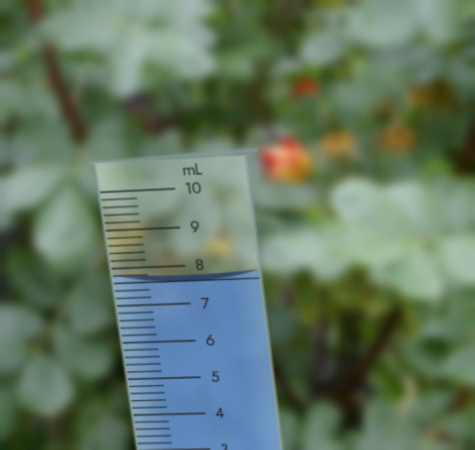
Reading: 7.6 mL
